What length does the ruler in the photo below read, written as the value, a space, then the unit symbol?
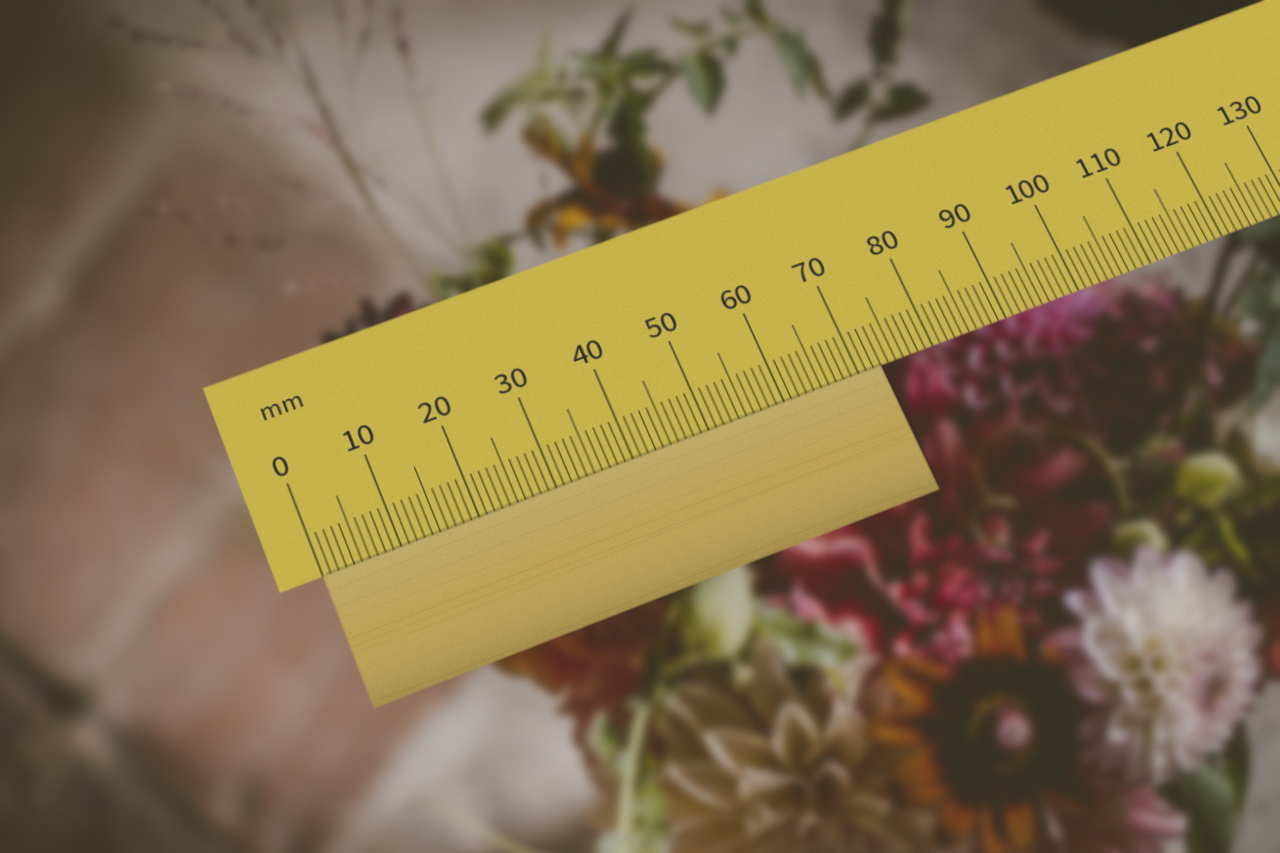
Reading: 73 mm
